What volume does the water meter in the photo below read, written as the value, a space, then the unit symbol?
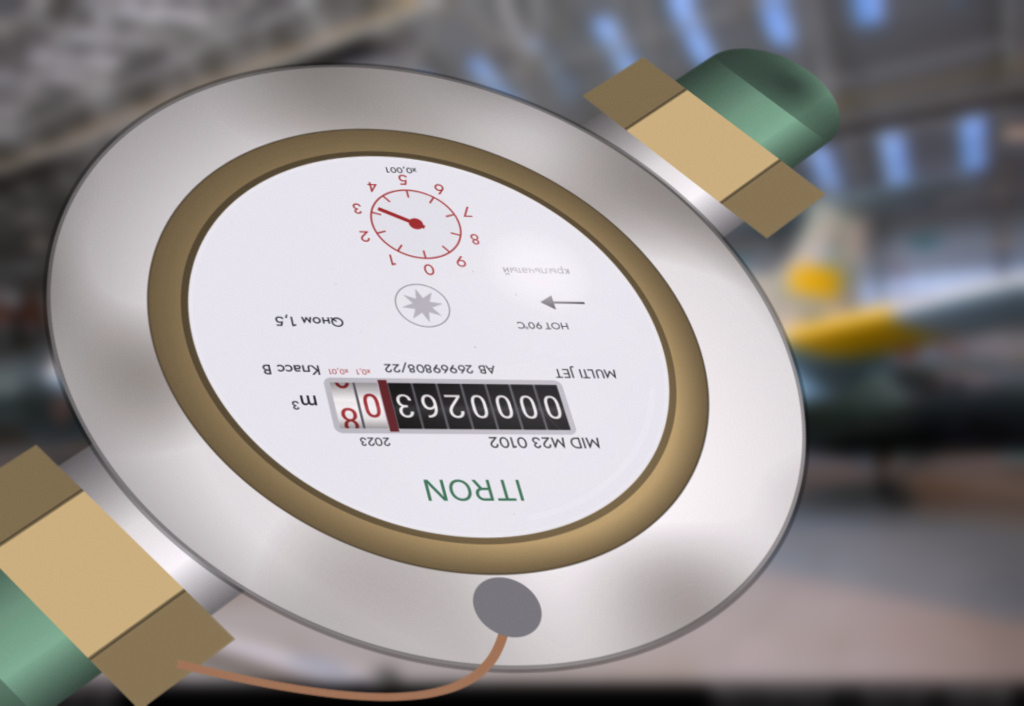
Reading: 263.083 m³
